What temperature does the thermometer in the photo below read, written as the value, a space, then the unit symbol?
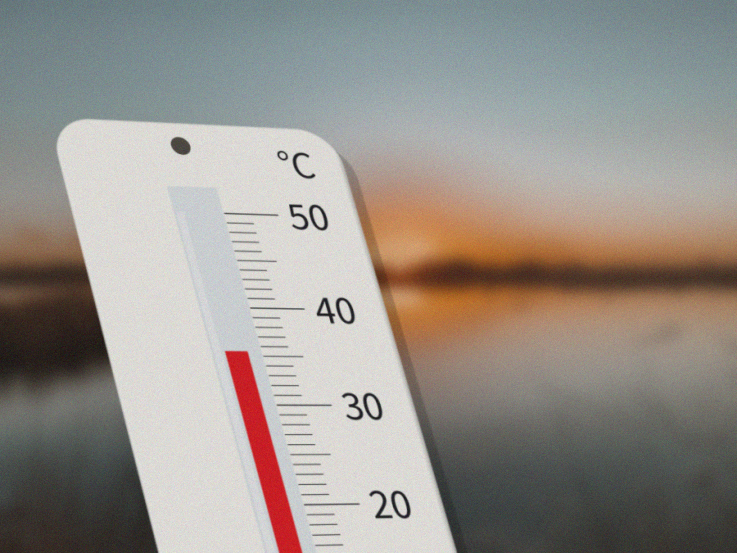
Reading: 35.5 °C
